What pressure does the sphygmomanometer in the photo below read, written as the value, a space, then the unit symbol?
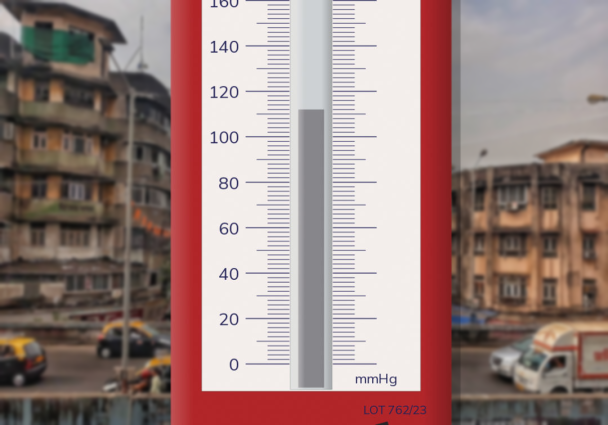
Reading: 112 mmHg
